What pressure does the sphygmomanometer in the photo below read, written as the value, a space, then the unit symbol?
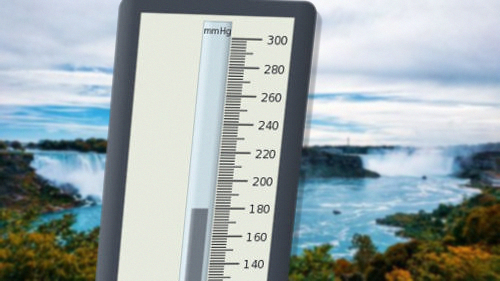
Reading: 180 mmHg
